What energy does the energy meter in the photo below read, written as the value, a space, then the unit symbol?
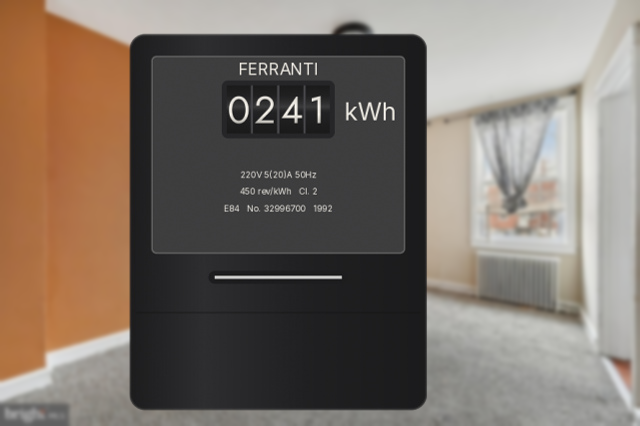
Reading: 241 kWh
